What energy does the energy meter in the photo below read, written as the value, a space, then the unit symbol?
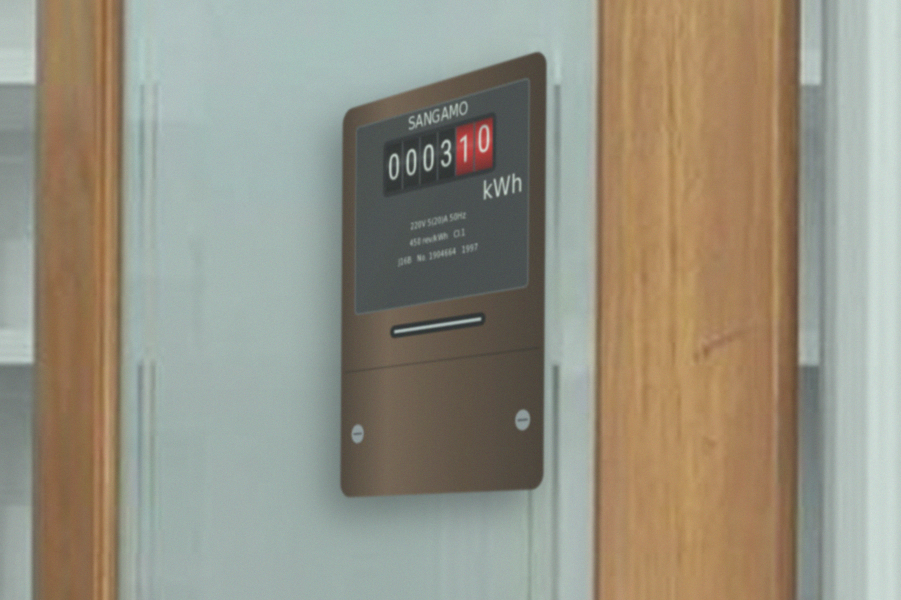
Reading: 3.10 kWh
